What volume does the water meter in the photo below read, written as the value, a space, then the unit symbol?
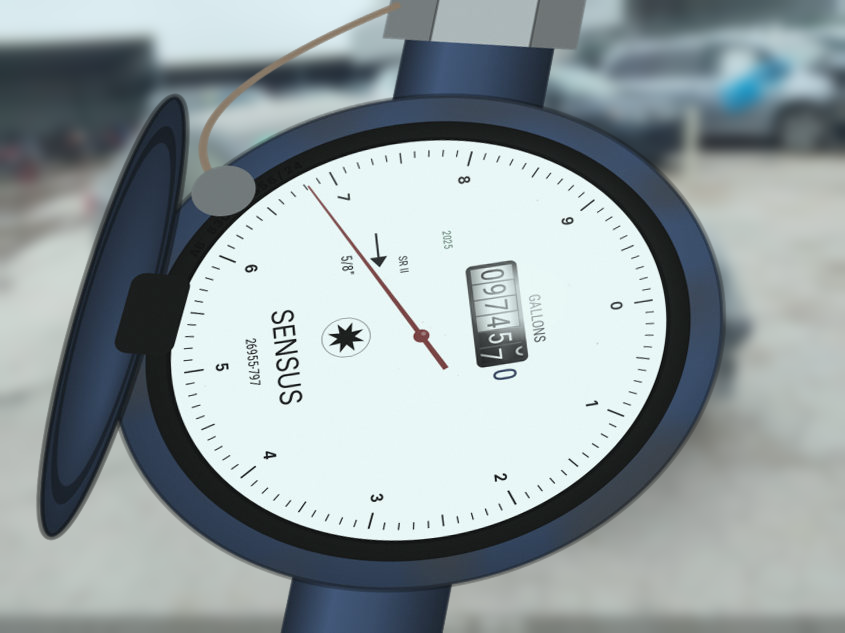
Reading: 974566.8 gal
